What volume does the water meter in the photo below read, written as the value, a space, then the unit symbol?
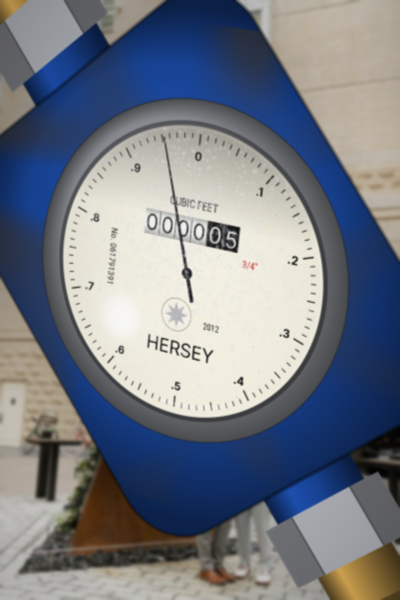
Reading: 4.95 ft³
